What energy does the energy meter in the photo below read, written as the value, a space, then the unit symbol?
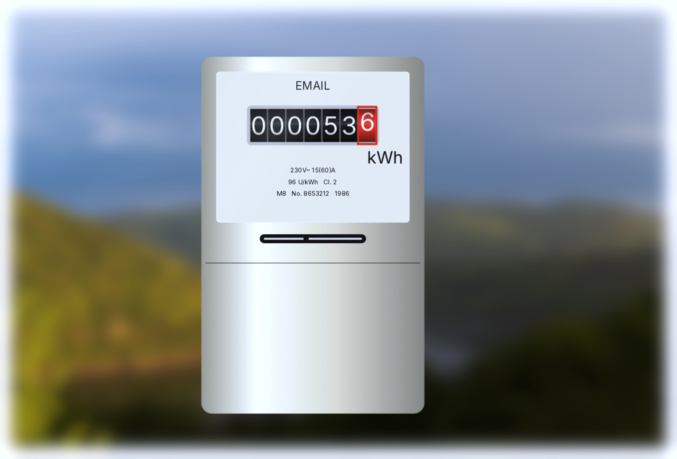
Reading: 53.6 kWh
